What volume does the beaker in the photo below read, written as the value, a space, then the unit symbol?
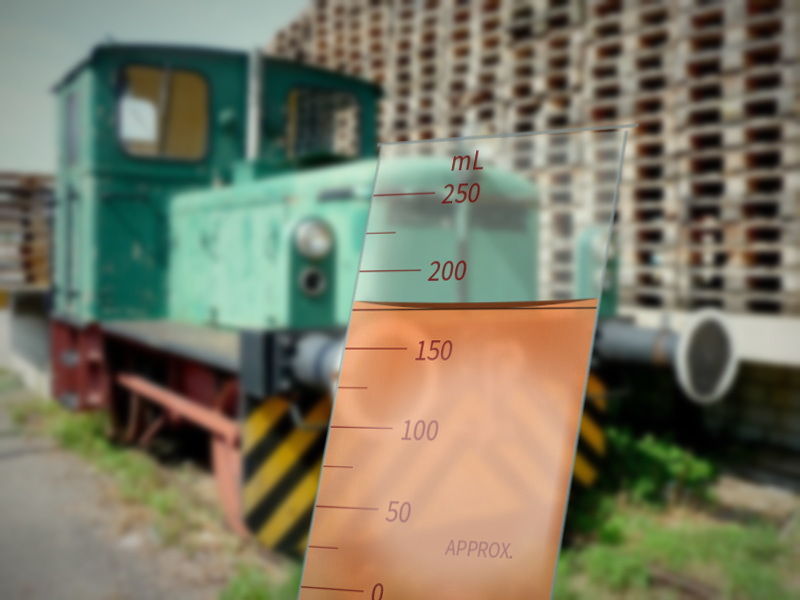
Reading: 175 mL
